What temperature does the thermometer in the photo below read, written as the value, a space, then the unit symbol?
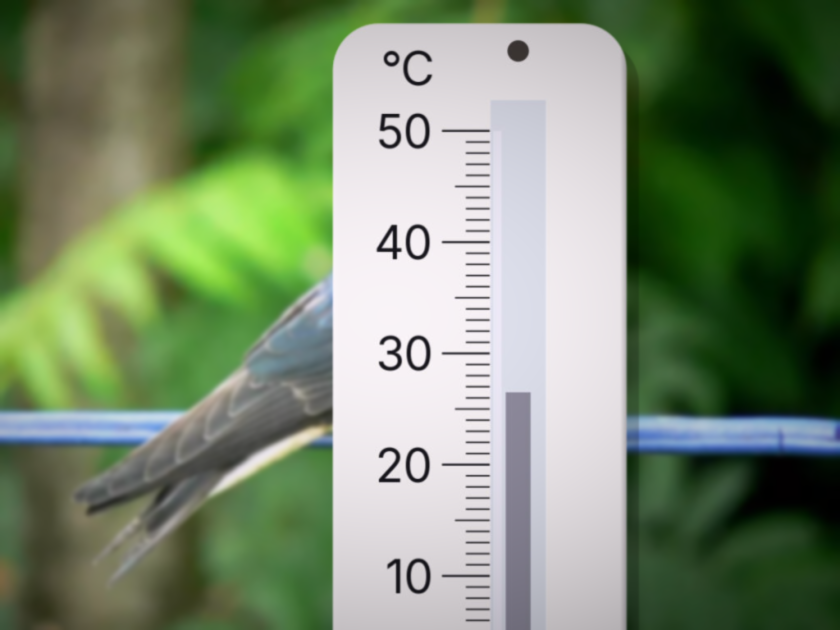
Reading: 26.5 °C
